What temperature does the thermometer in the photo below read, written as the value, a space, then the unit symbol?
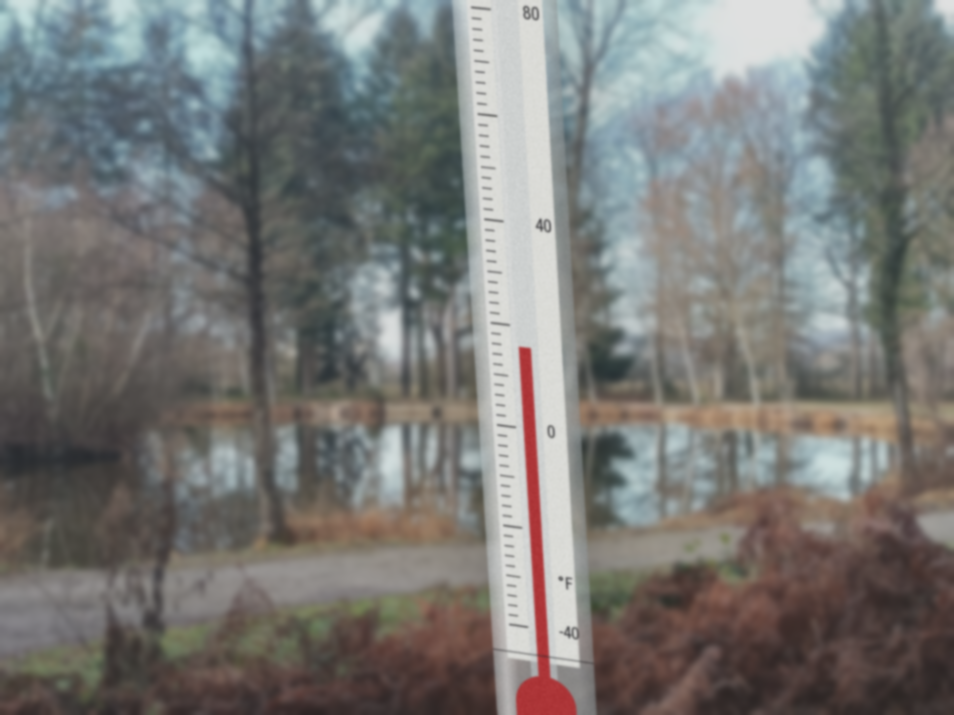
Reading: 16 °F
